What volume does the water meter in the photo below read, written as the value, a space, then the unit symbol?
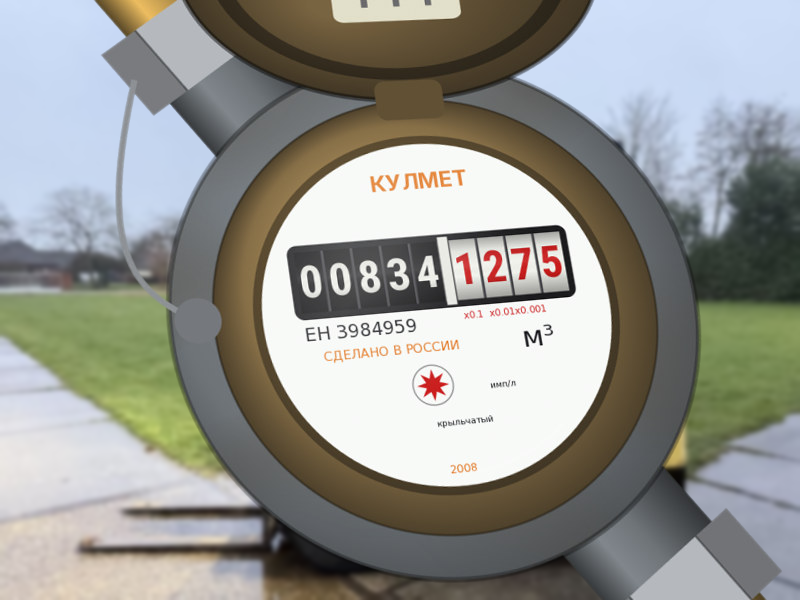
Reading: 834.1275 m³
